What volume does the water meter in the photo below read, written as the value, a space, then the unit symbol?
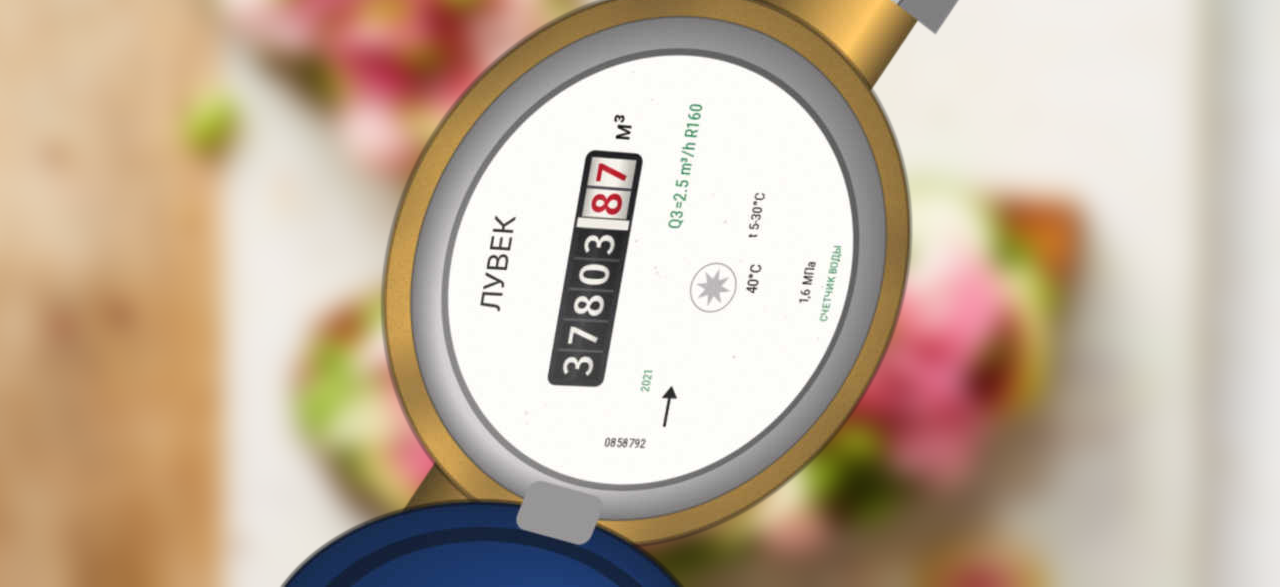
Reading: 37803.87 m³
